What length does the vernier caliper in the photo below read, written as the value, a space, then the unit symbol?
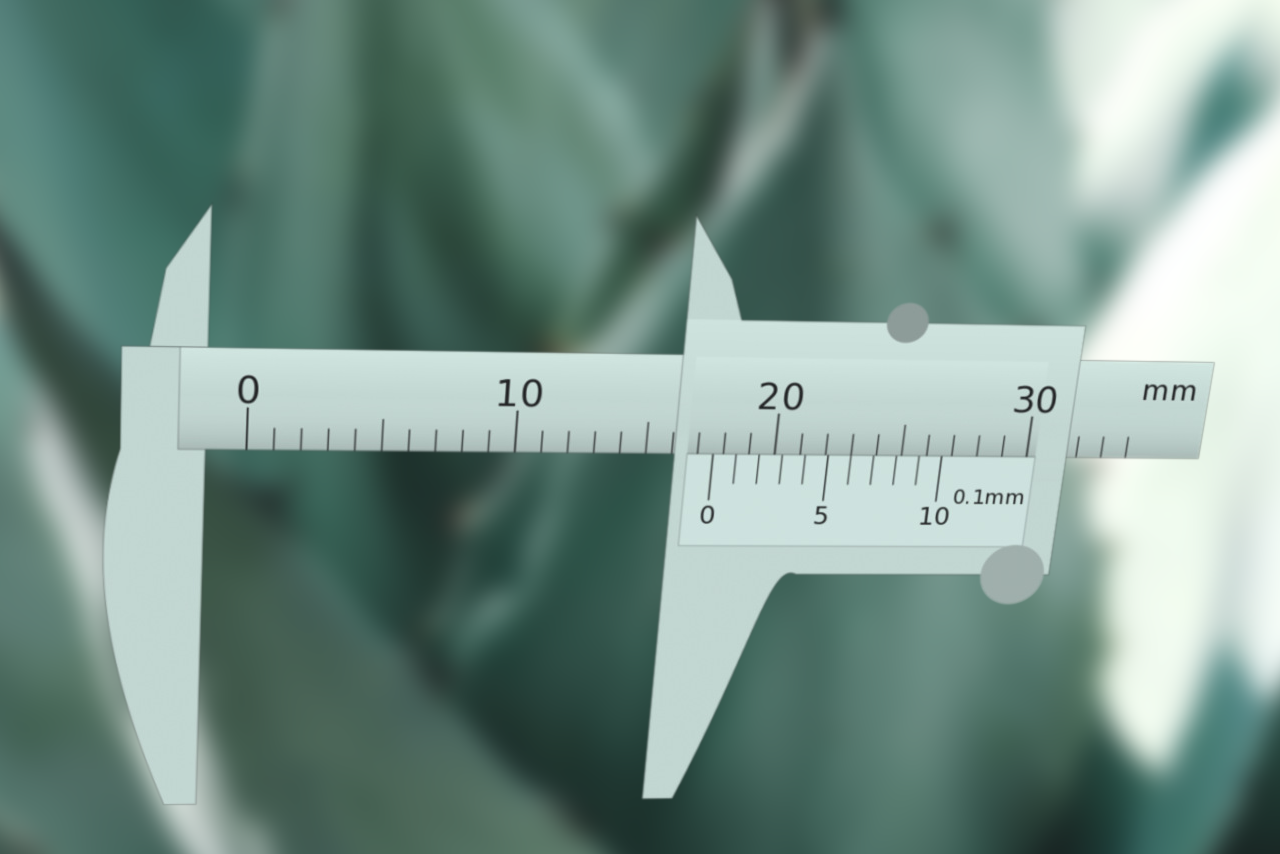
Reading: 17.6 mm
